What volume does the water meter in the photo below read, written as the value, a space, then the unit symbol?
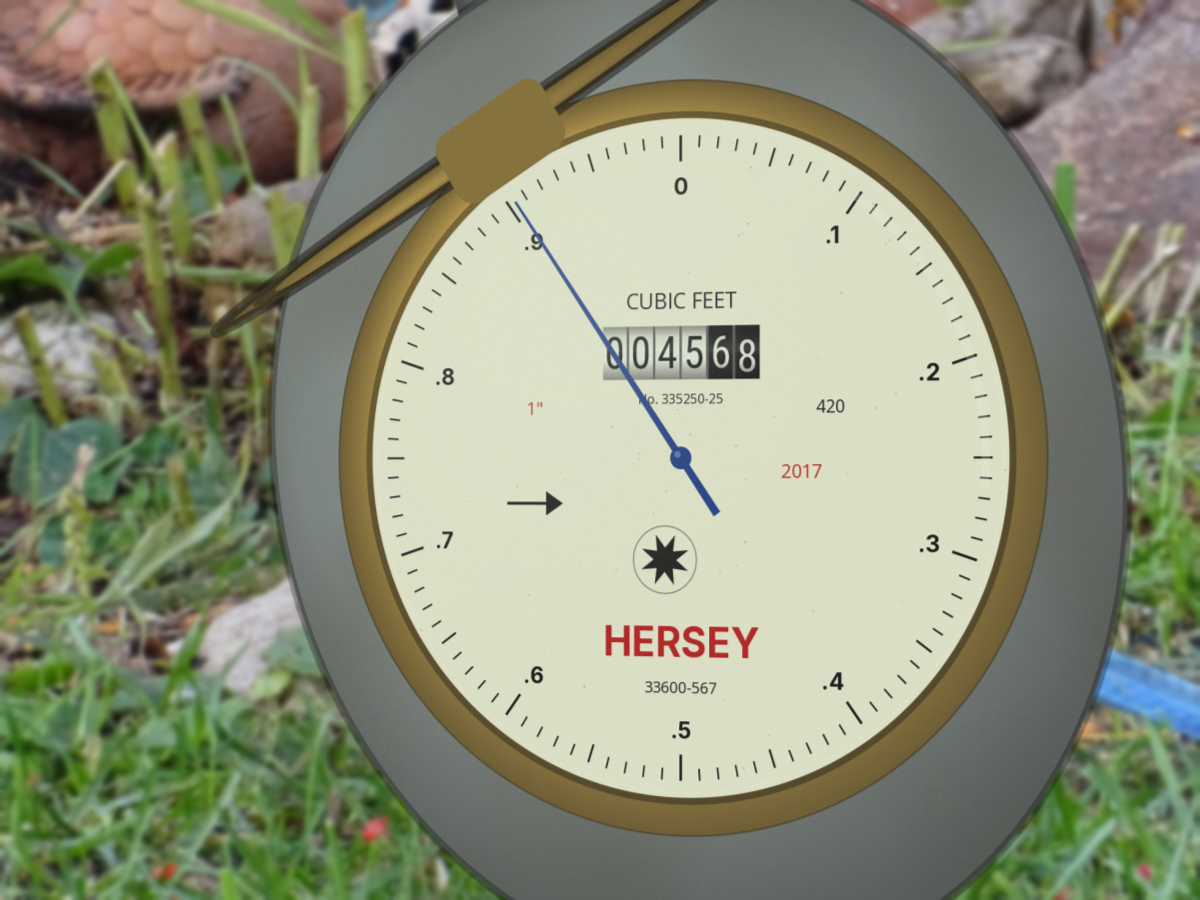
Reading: 4567.90 ft³
